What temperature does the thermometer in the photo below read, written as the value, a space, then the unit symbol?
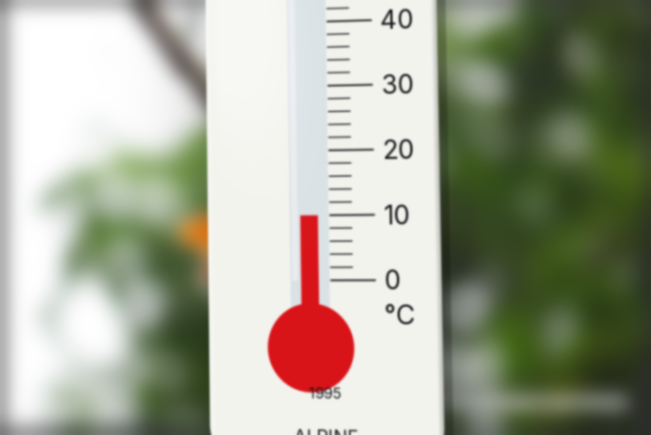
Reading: 10 °C
